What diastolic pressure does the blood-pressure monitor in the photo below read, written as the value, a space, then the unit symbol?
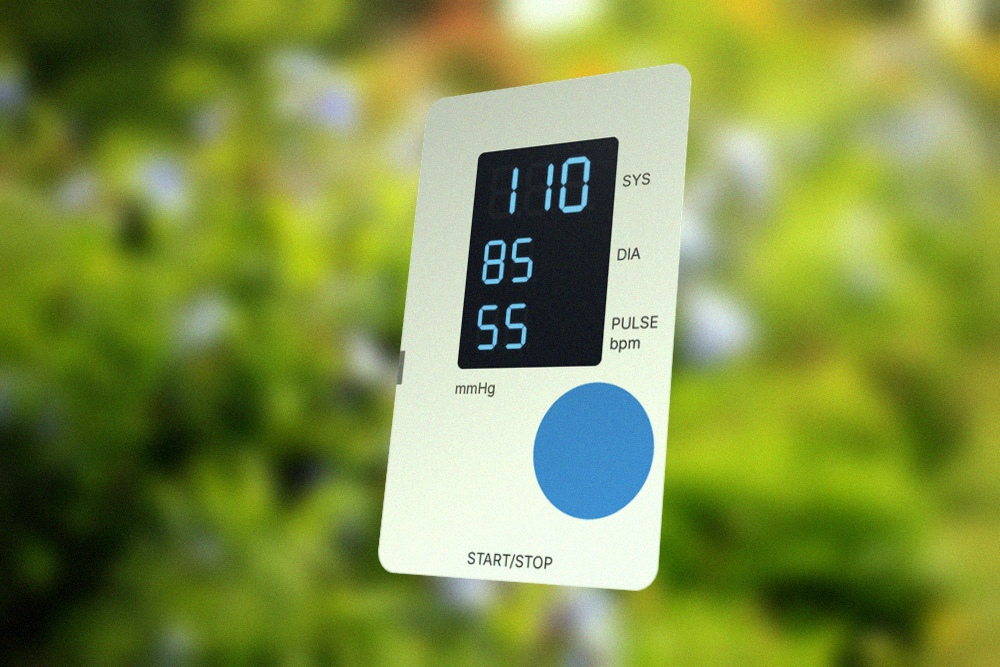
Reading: 85 mmHg
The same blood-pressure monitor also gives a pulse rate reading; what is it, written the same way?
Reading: 55 bpm
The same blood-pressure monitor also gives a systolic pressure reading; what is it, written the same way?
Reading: 110 mmHg
